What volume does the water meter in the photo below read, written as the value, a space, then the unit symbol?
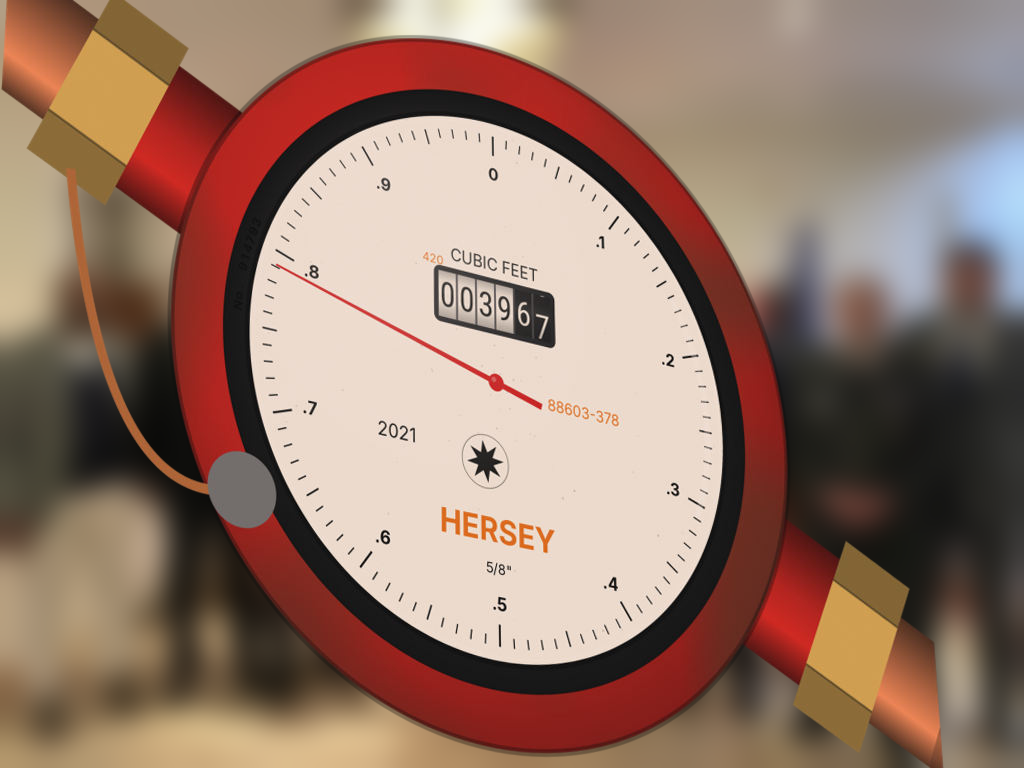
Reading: 3966.79 ft³
